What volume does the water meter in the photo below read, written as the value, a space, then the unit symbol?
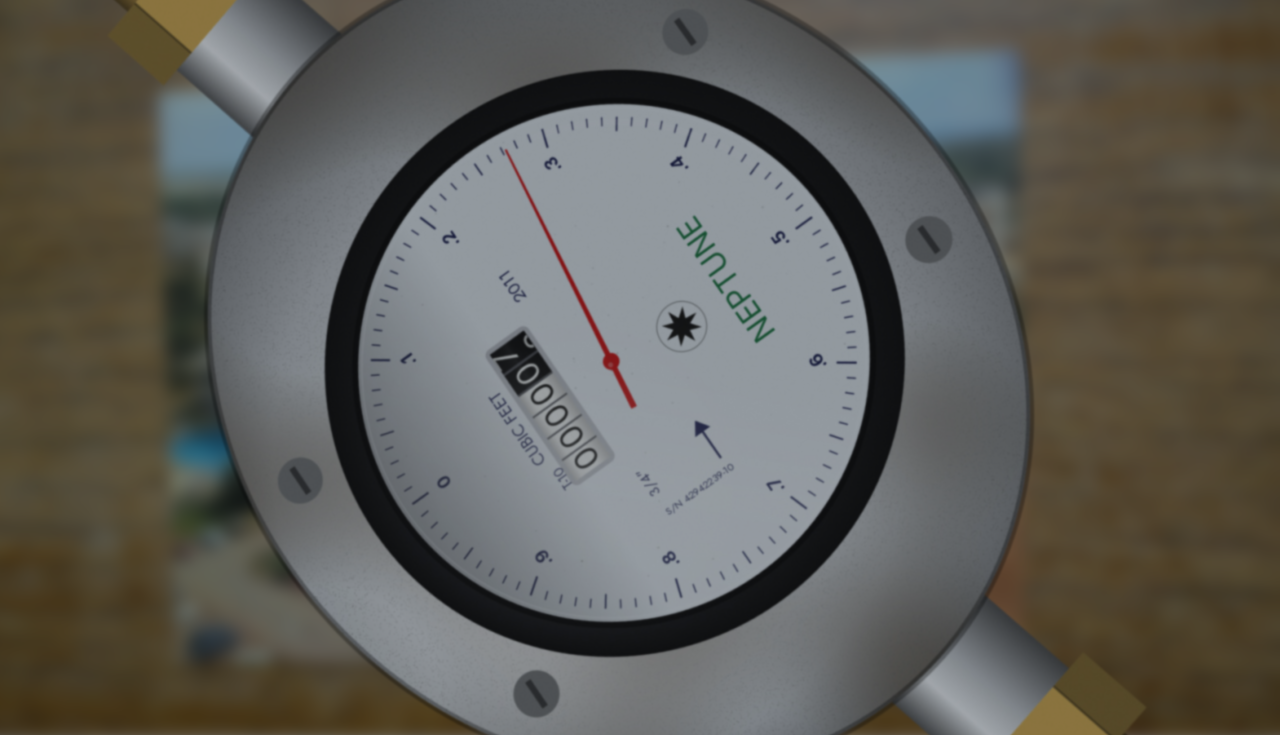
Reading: 7.27 ft³
